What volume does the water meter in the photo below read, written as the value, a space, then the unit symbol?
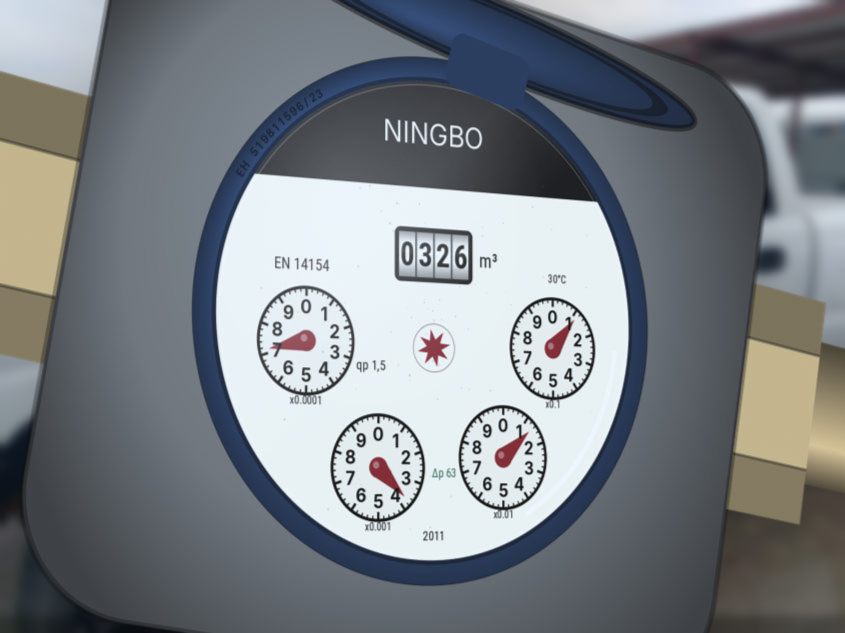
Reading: 326.1137 m³
